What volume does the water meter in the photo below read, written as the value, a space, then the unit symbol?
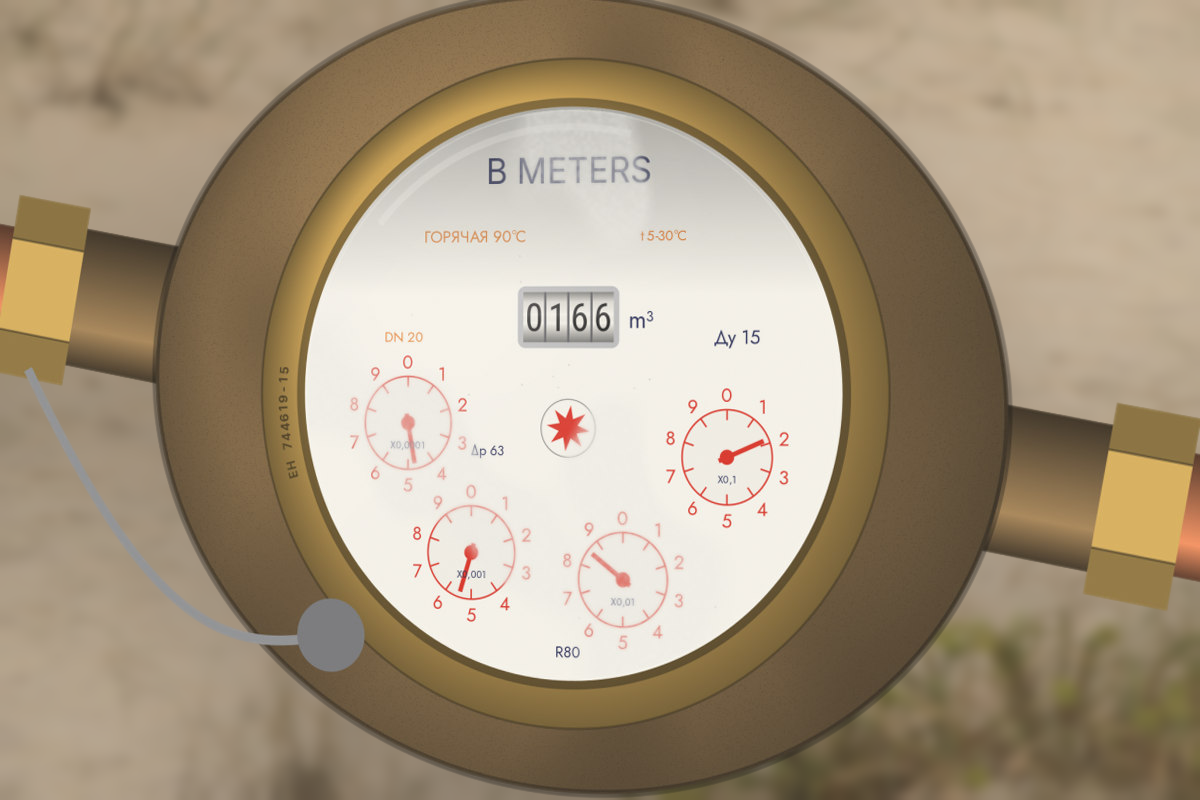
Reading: 166.1854 m³
